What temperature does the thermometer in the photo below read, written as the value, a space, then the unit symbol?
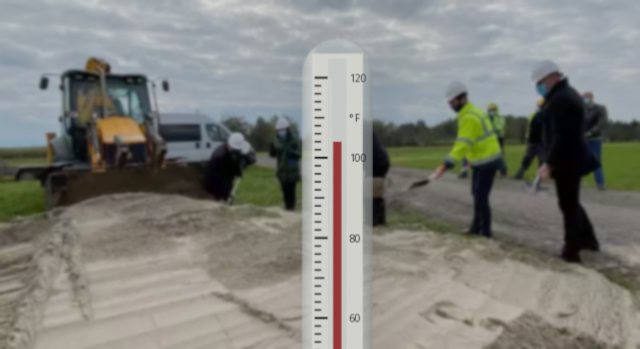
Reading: 104 °F
